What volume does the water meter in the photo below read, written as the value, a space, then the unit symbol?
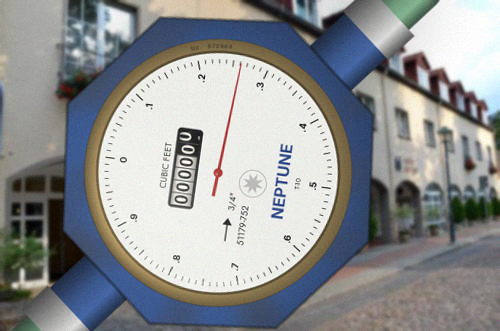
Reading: 0.26 ft³
